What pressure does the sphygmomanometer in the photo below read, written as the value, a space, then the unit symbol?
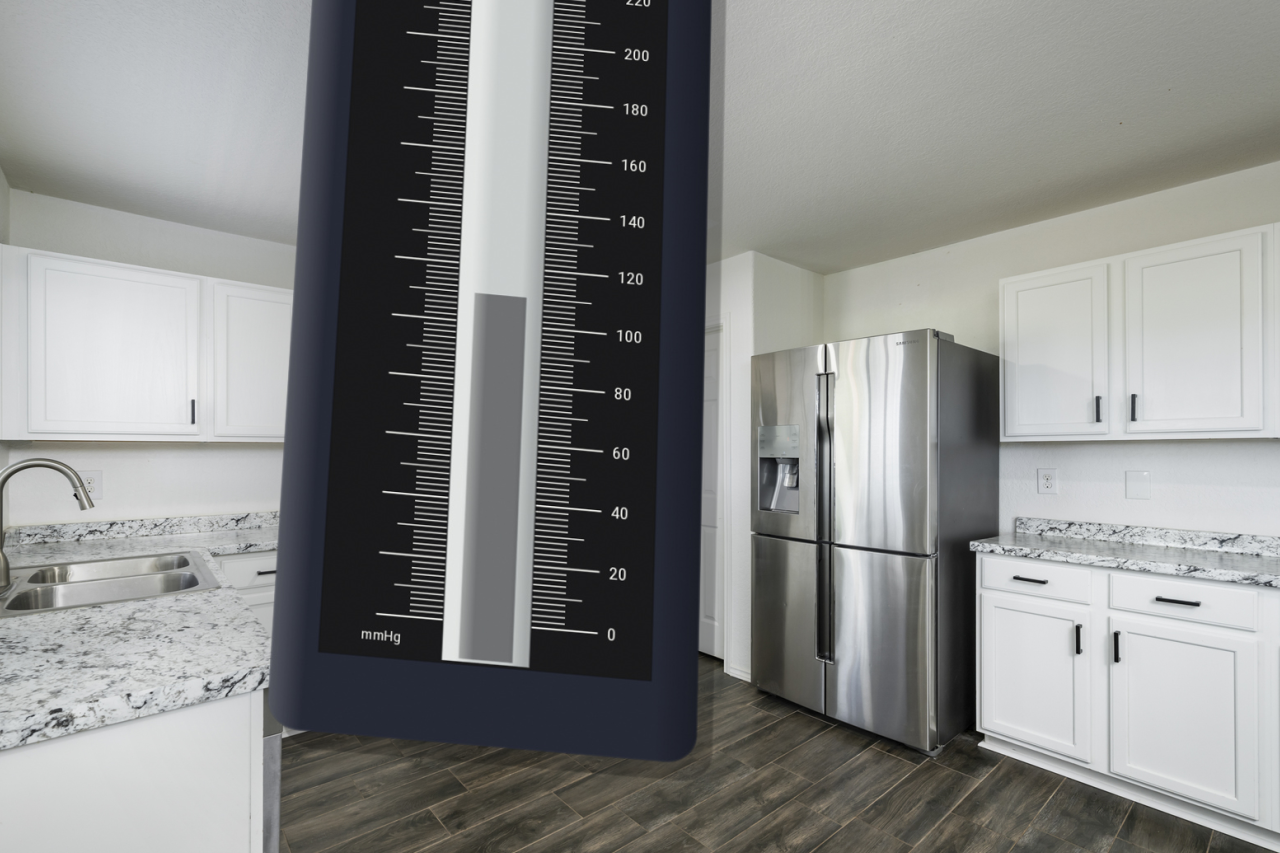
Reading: 110 mmHg
